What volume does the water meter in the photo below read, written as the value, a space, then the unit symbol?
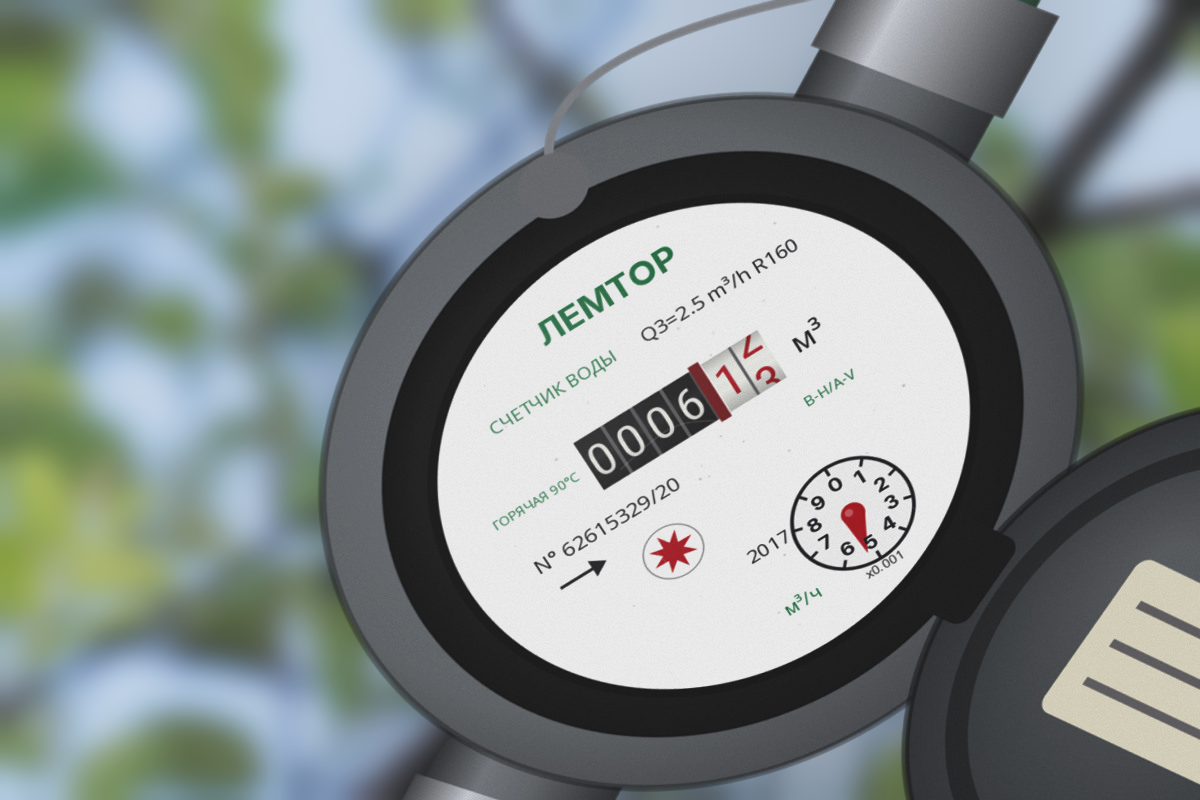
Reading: 6.125 m³
